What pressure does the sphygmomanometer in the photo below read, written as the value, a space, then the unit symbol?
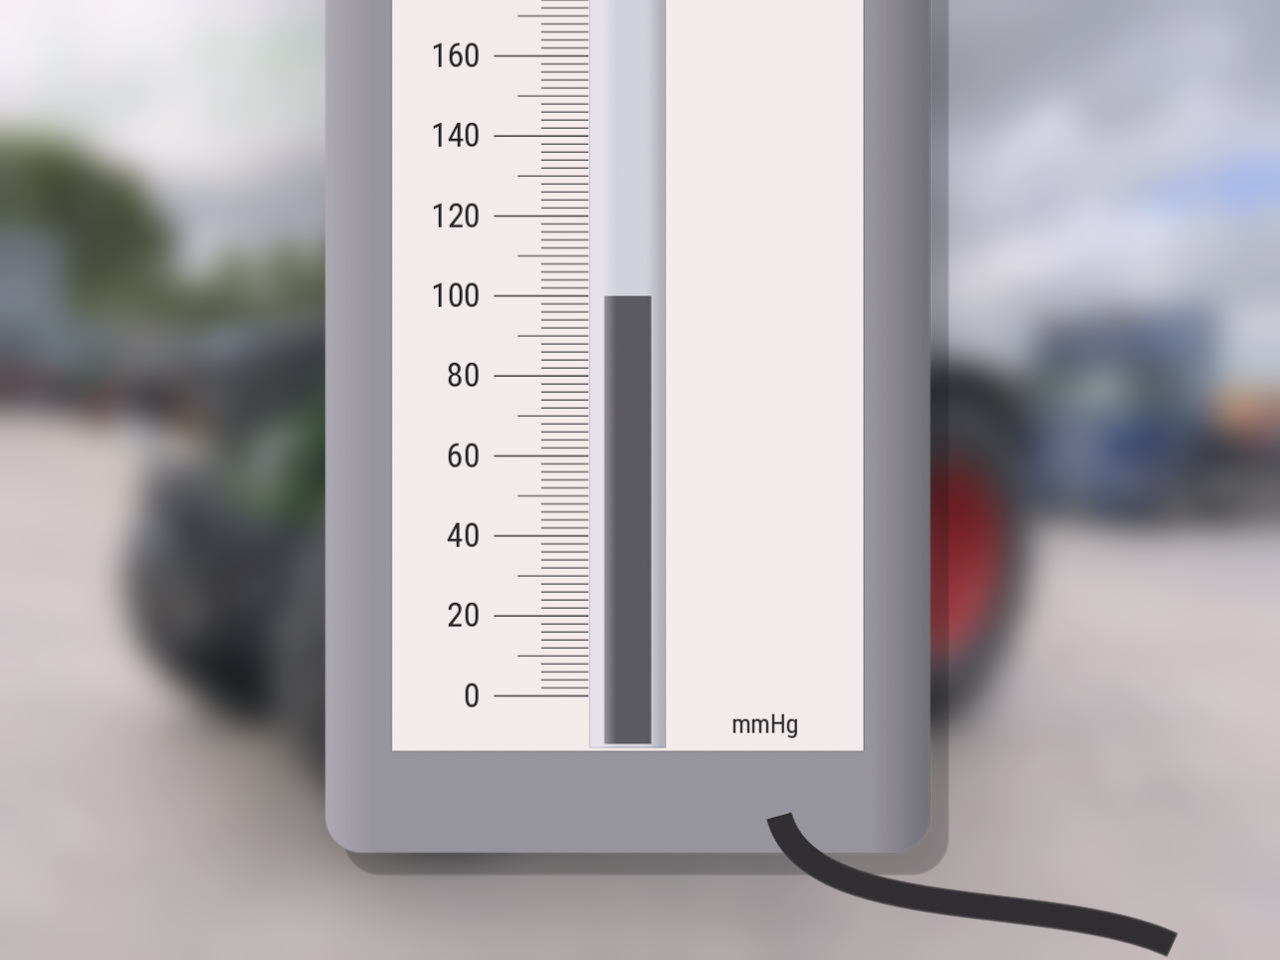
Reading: 100 mmHg
